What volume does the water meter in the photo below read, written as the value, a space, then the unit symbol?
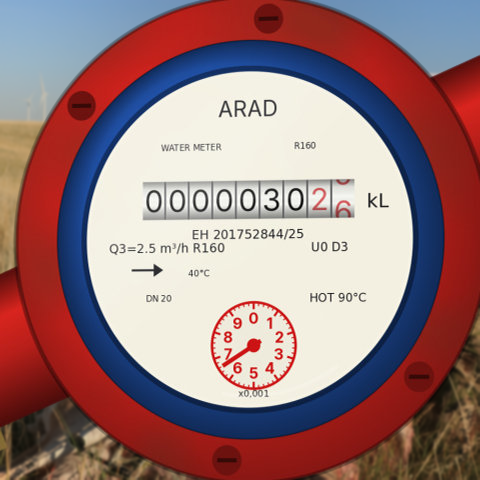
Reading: 30.256 kL
